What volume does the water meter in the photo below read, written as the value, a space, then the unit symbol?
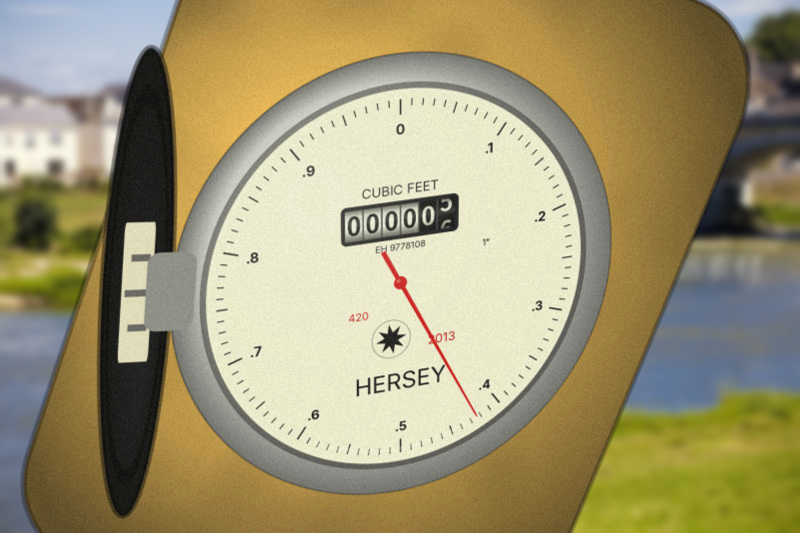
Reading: 5.42 ft³
